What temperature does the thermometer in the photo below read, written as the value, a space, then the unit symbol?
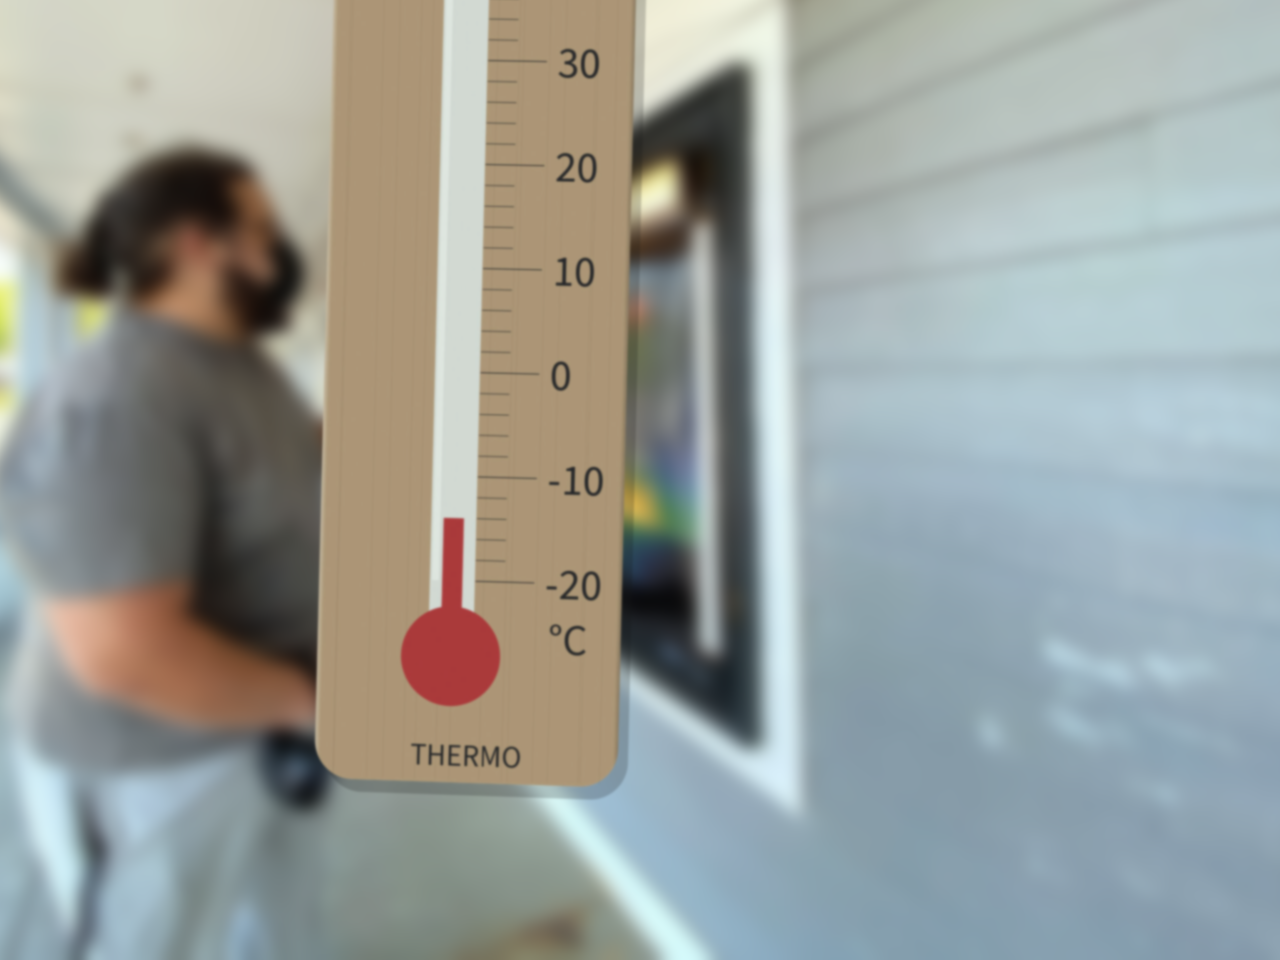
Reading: -14 °C
